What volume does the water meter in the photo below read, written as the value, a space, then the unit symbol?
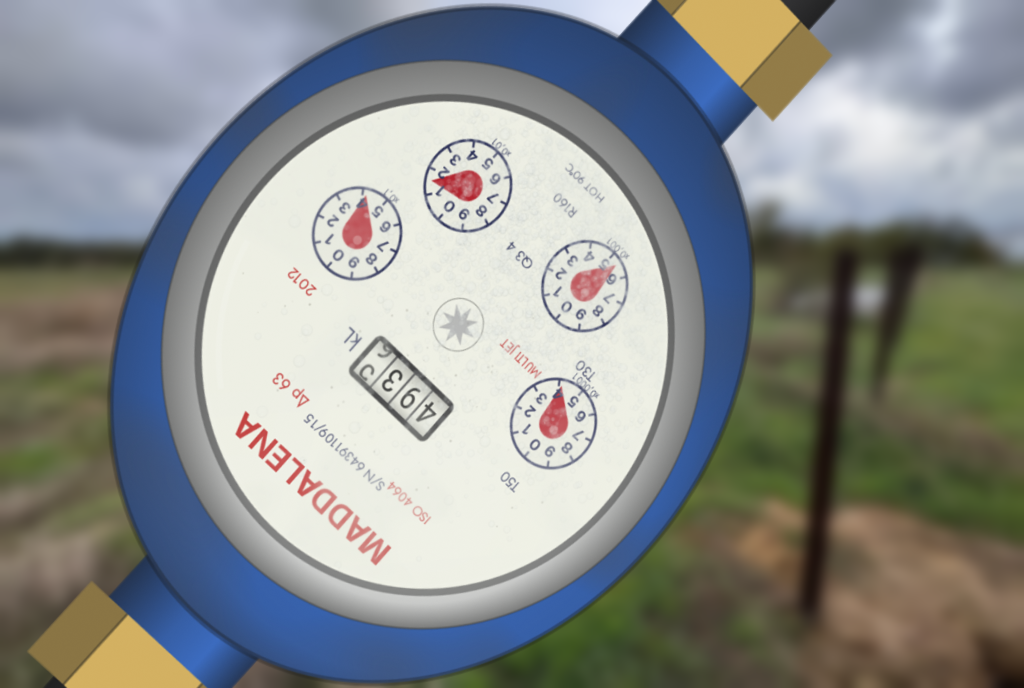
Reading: 4935.4154 kL
